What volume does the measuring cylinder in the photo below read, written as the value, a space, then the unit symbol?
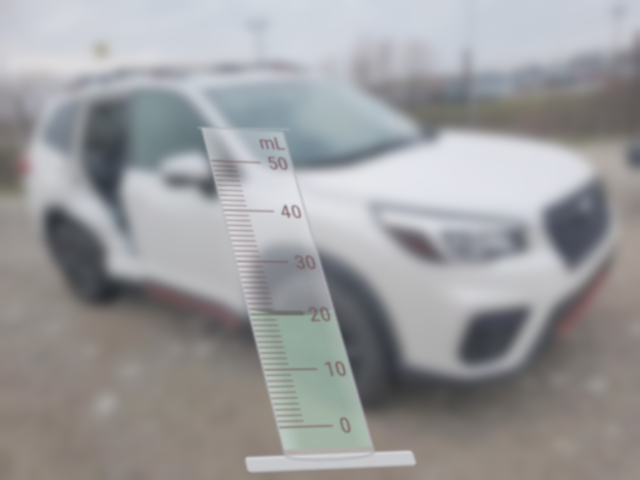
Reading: 20 mL
